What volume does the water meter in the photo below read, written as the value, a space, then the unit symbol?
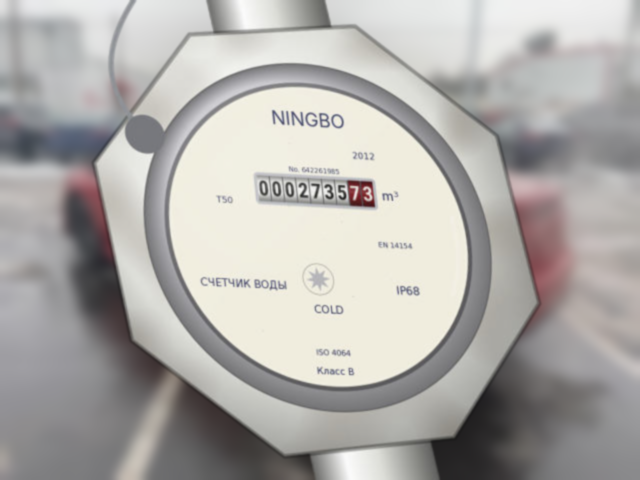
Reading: 2735.73 m³
